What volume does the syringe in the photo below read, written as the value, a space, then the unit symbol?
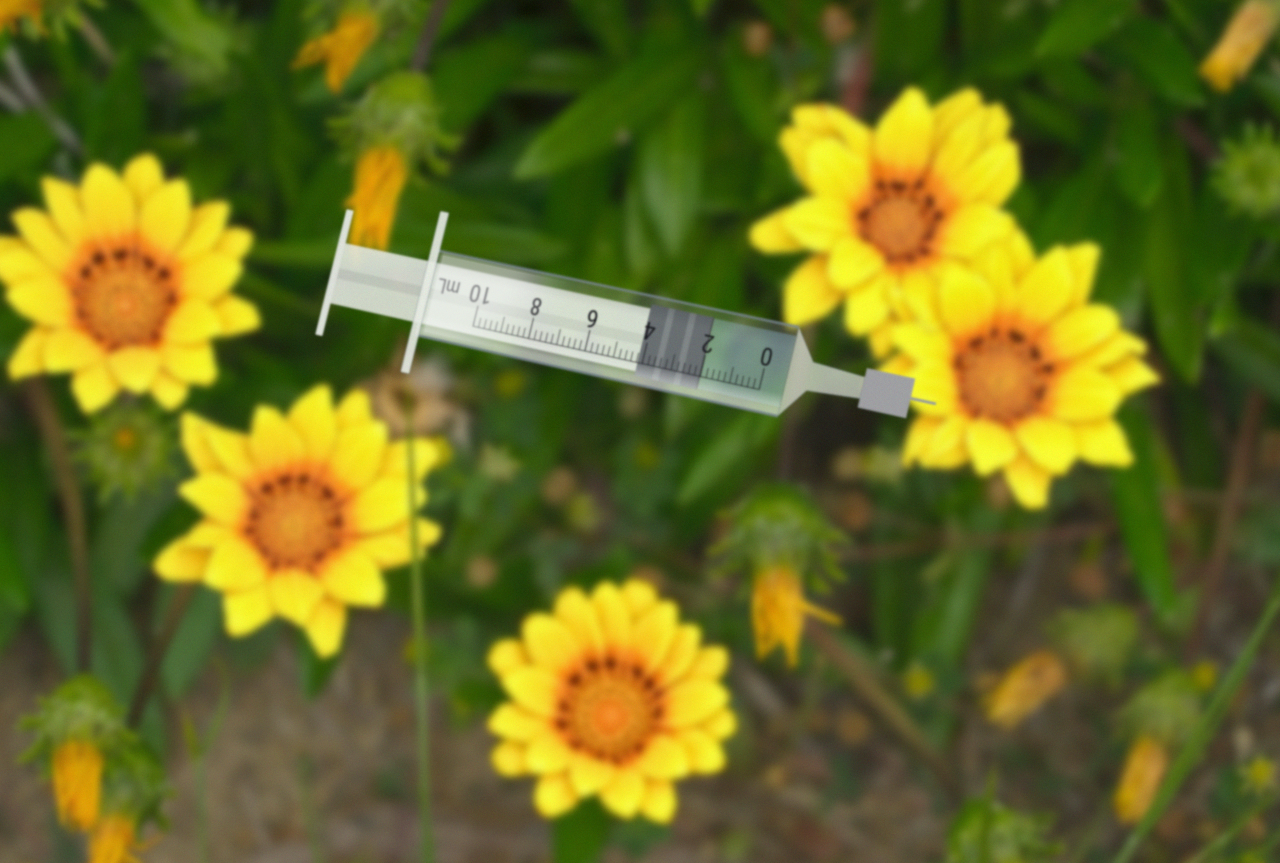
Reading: 2 mL
